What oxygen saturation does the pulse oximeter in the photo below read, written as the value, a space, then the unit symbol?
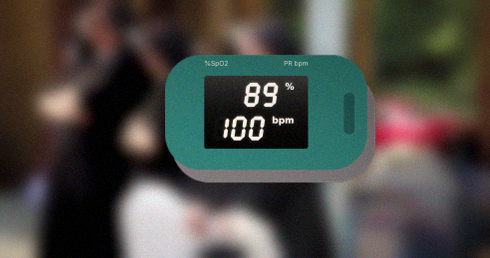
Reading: 89 %
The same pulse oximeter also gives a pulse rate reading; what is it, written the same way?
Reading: 100 bpm
